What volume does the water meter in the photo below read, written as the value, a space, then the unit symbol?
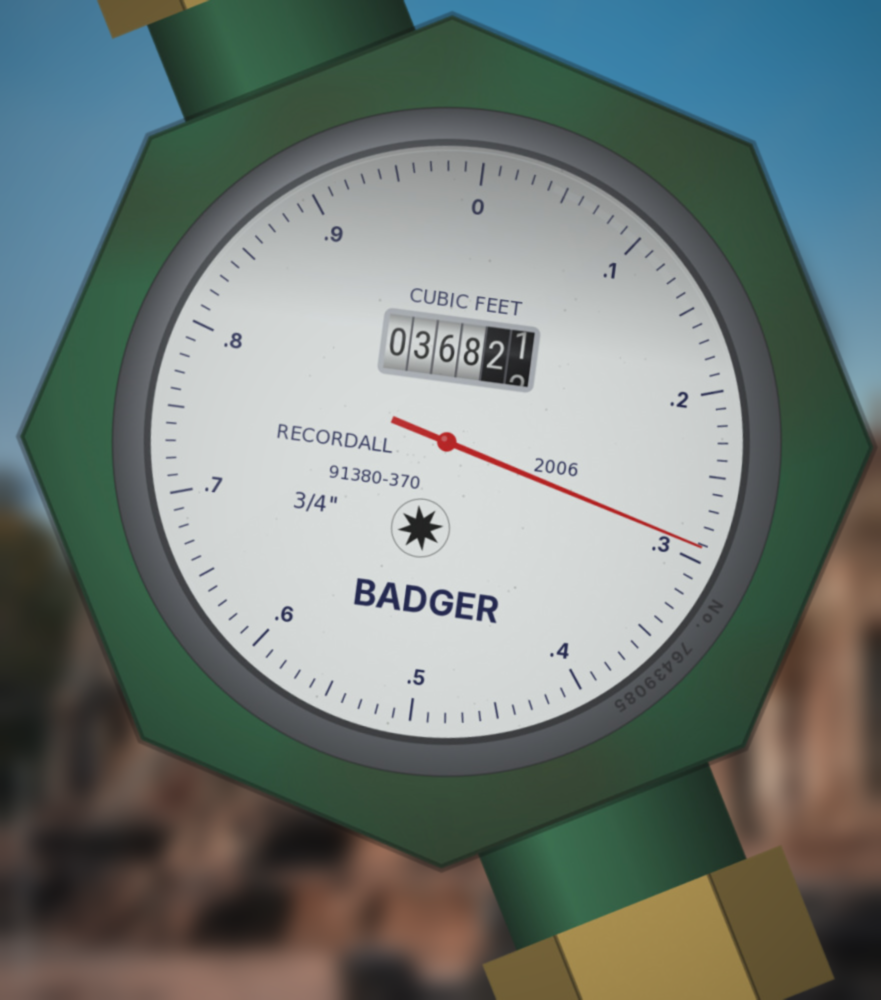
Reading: 36821.29 ft³
